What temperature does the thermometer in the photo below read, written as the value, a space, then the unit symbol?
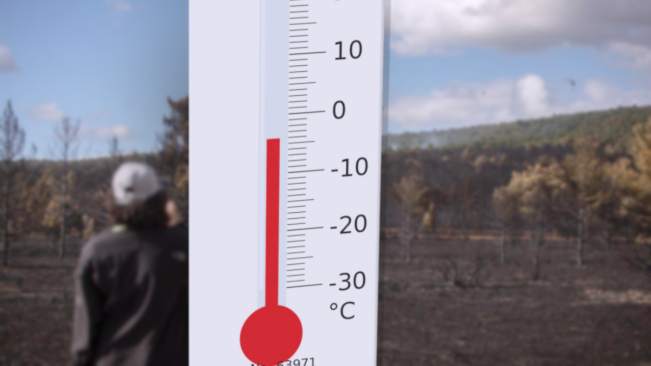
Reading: -4 °C
